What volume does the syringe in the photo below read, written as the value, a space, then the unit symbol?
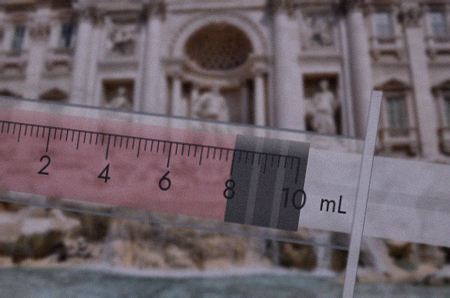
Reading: 8 mL
